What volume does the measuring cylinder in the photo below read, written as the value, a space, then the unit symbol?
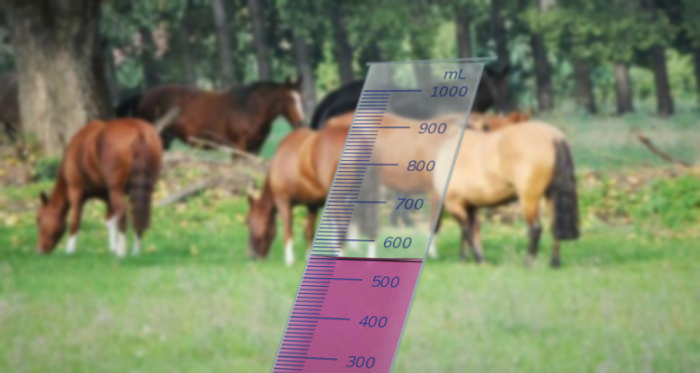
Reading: 550 mL
